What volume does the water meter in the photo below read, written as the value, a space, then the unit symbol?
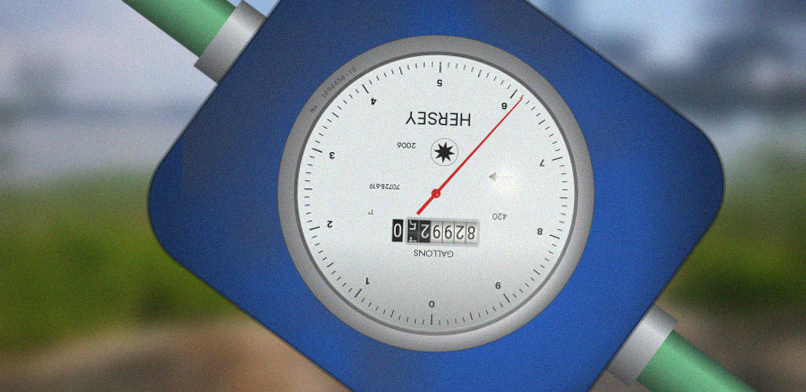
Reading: 8299246.1 gal
